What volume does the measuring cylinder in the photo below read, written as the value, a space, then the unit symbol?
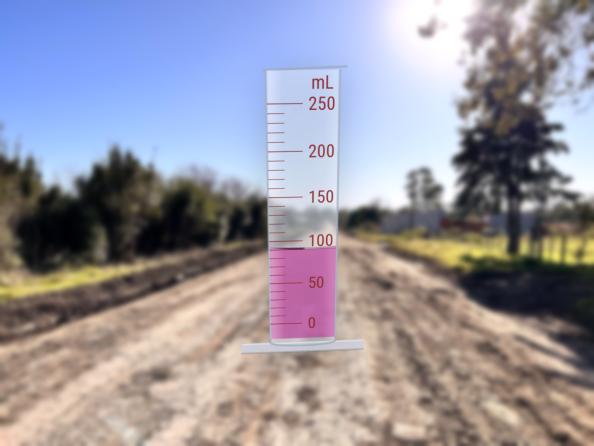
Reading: 90 mL
